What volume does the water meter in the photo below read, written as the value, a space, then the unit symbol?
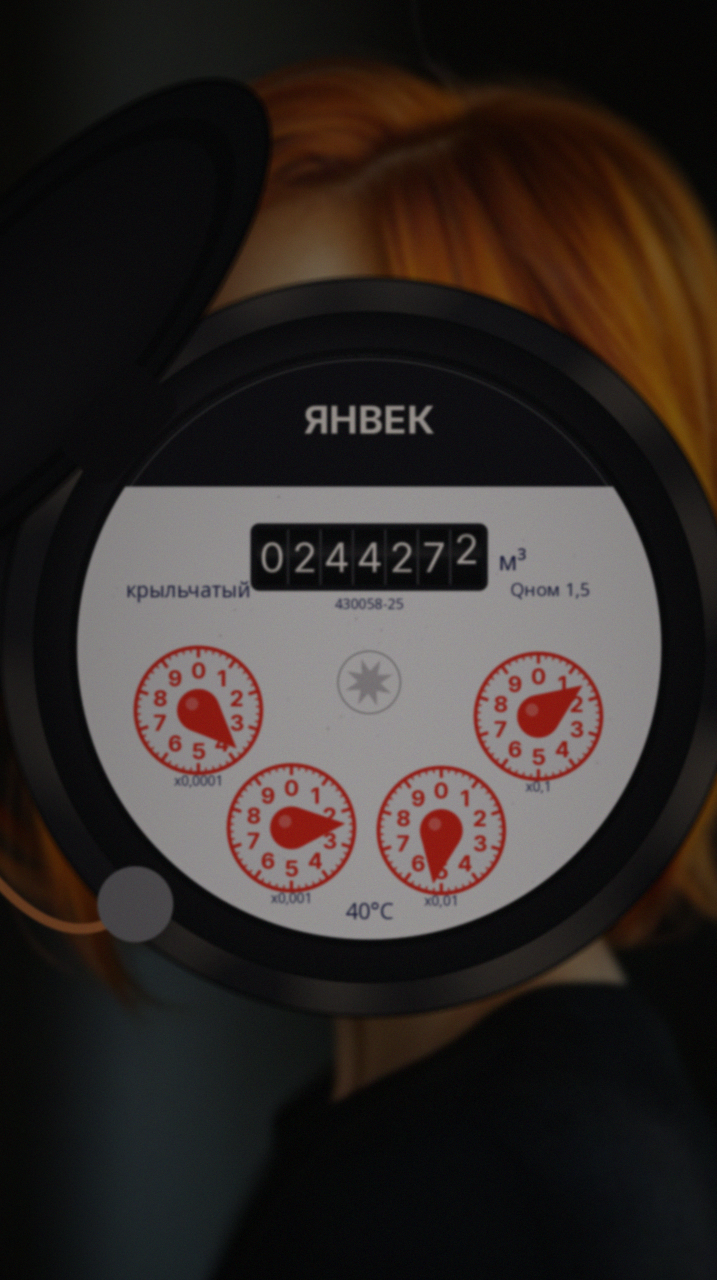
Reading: 244272.1523 m³
